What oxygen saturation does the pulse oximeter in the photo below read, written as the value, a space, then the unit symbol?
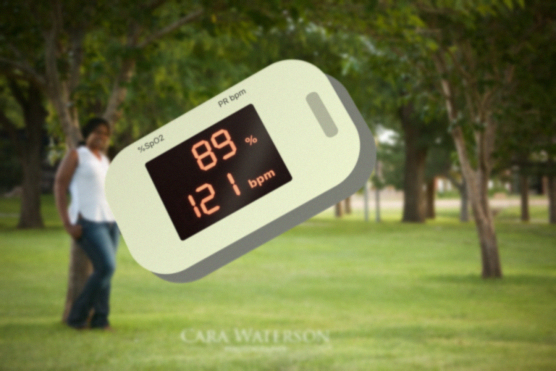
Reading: 89 %
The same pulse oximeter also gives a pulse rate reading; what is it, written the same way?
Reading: 121 bpm
